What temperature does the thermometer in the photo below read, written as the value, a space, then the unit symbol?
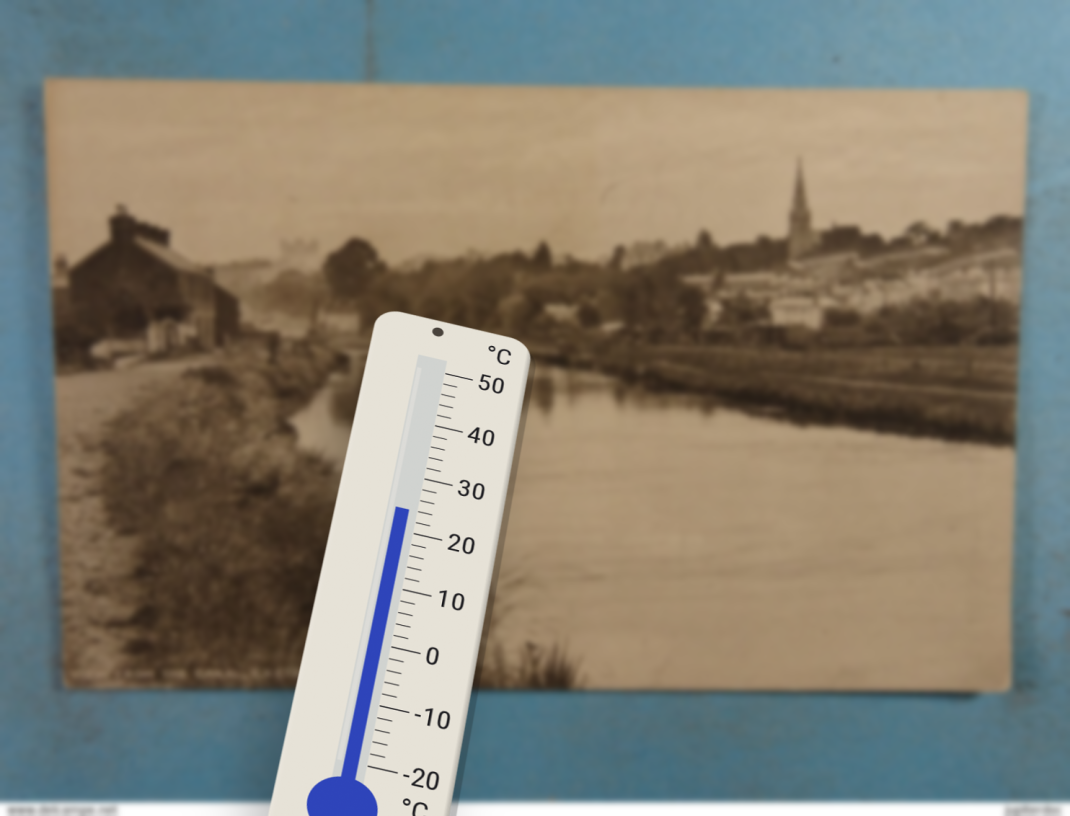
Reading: 24 °C
